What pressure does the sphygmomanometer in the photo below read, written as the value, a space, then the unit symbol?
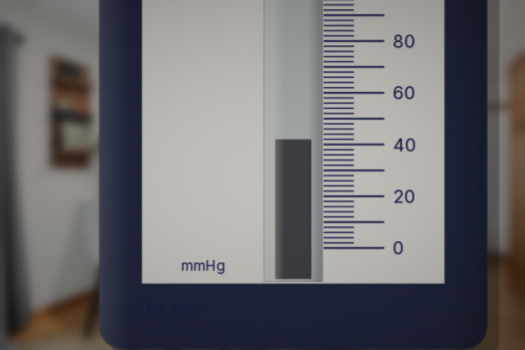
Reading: 42 mmHg
